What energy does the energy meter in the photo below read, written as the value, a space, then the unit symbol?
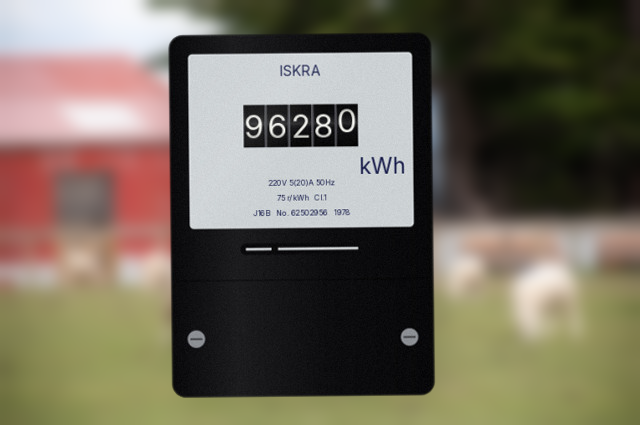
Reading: 96280 kWh
